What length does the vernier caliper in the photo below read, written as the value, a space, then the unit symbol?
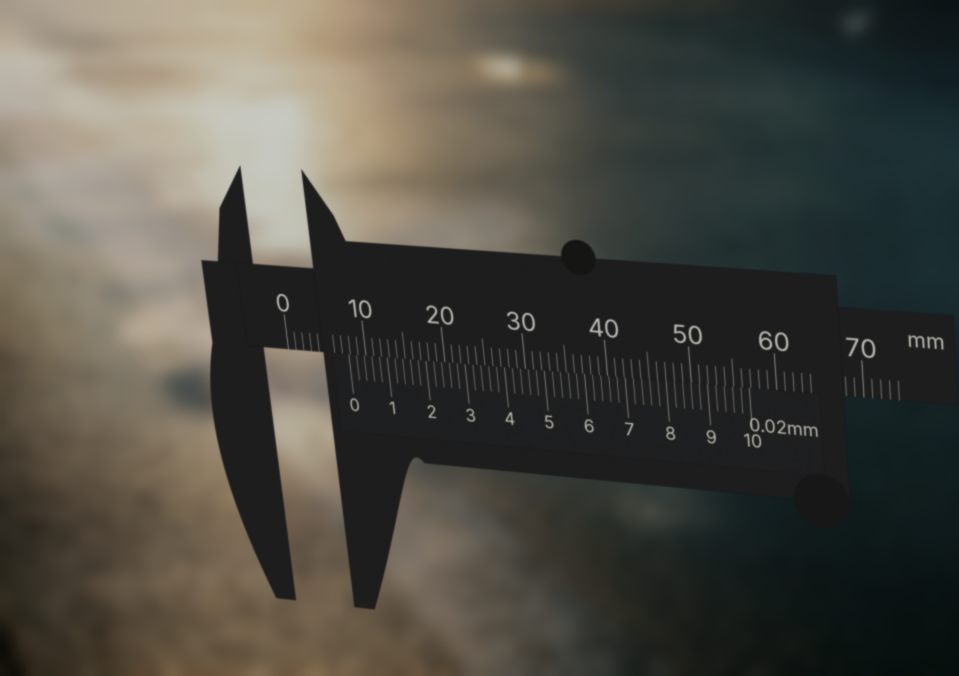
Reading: 7.8 mm
